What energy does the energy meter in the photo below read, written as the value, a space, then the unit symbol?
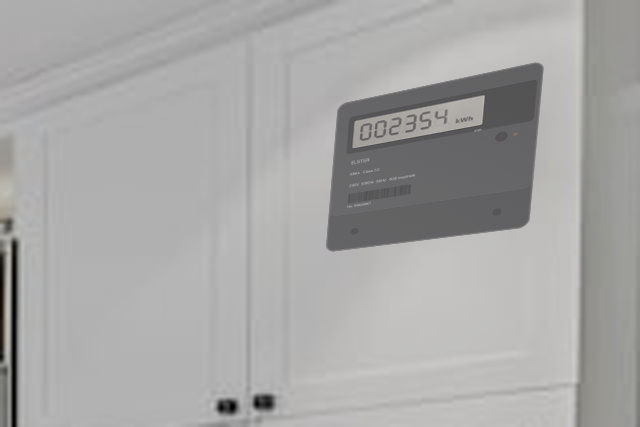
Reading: 2354 kWh
